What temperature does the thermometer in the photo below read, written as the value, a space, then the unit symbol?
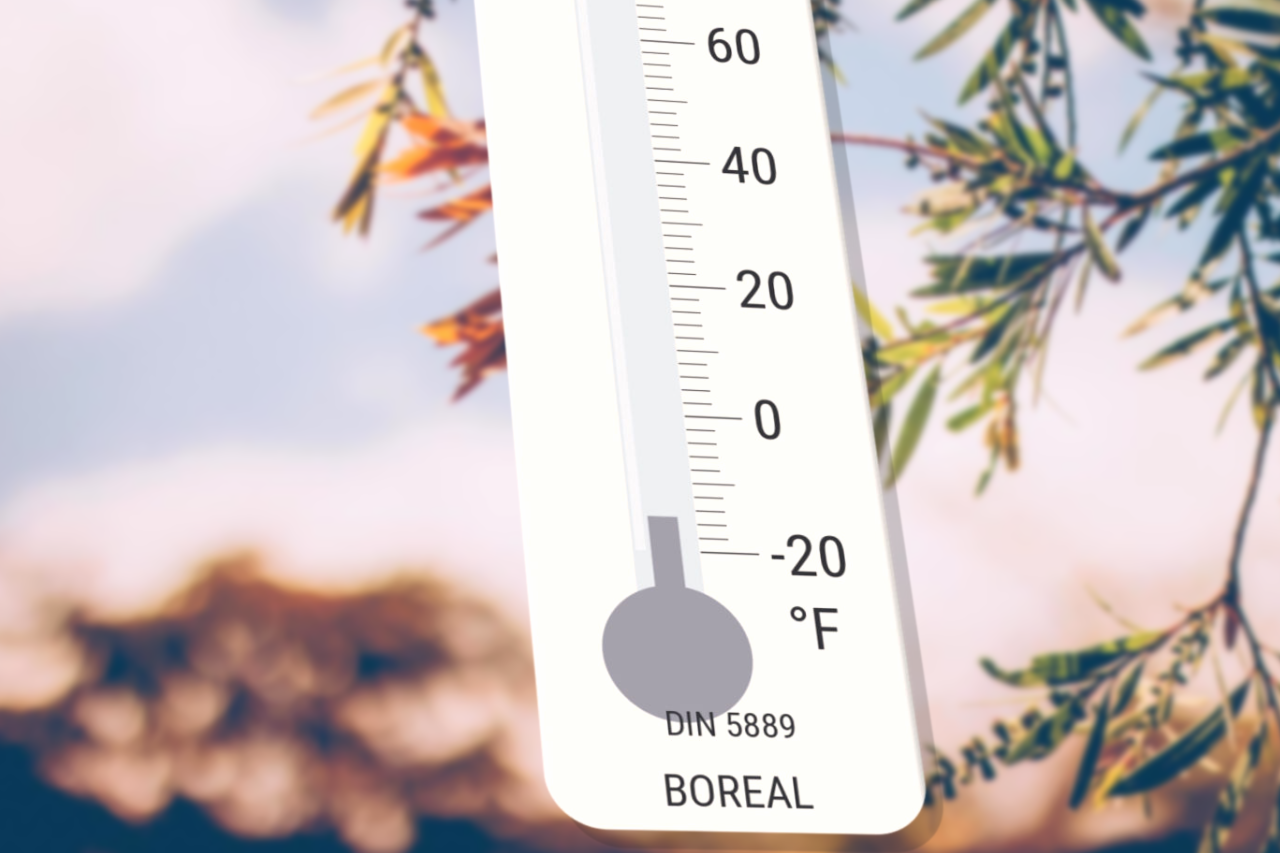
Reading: -15 °F
